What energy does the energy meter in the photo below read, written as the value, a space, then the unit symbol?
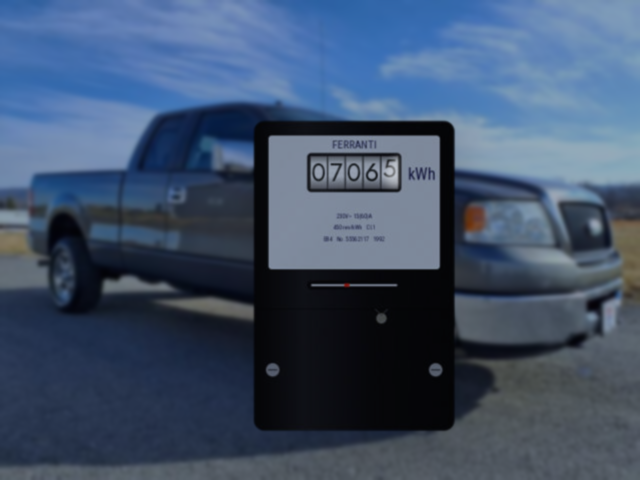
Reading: 7065 kWh
